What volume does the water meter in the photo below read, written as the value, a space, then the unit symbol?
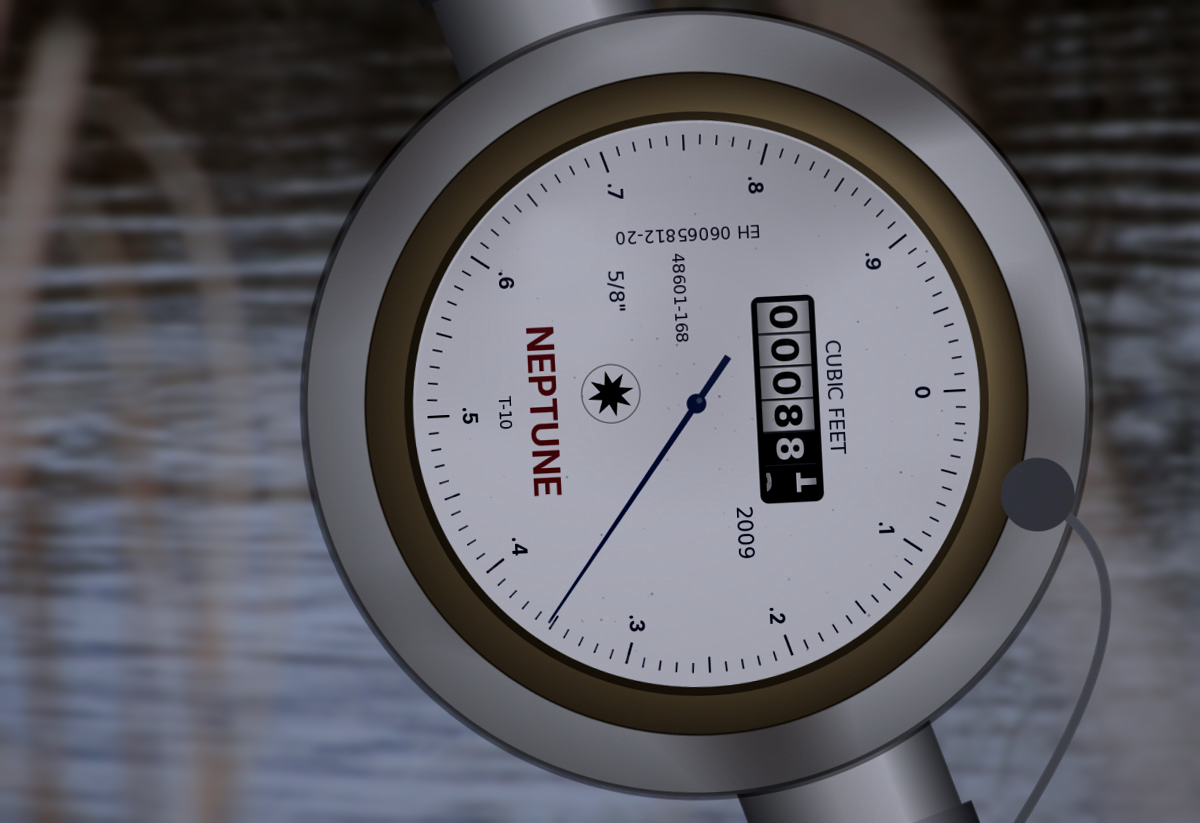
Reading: 881.35 ft³
